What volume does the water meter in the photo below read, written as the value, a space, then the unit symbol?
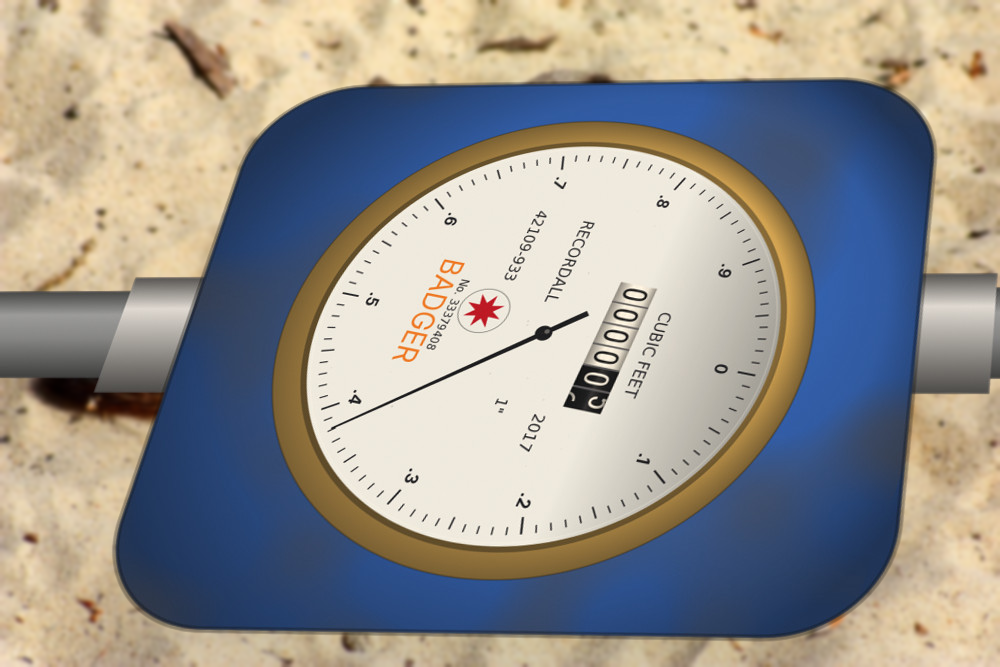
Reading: 5.38 ft³
